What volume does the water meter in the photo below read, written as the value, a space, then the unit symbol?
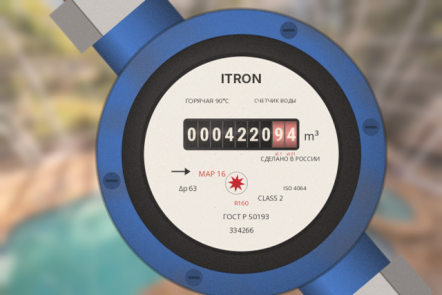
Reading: 4220.94 m³
